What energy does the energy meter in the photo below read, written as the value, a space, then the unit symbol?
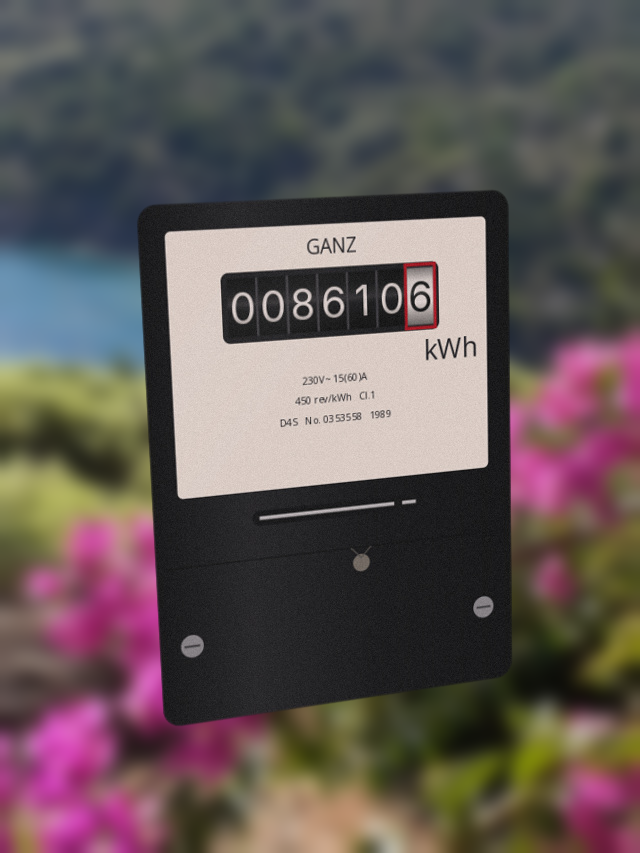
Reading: 8610.6 kWh
